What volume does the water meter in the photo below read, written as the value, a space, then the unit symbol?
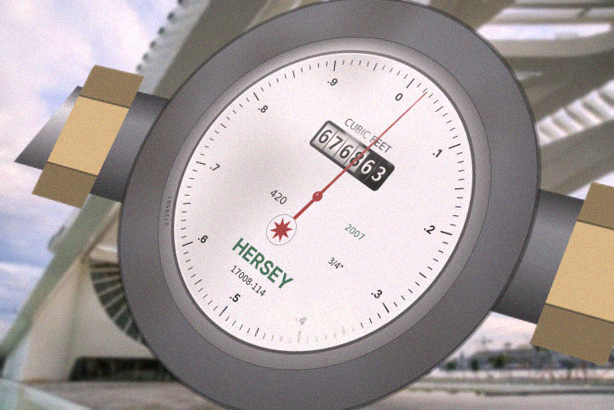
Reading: 676863.02 ft³
